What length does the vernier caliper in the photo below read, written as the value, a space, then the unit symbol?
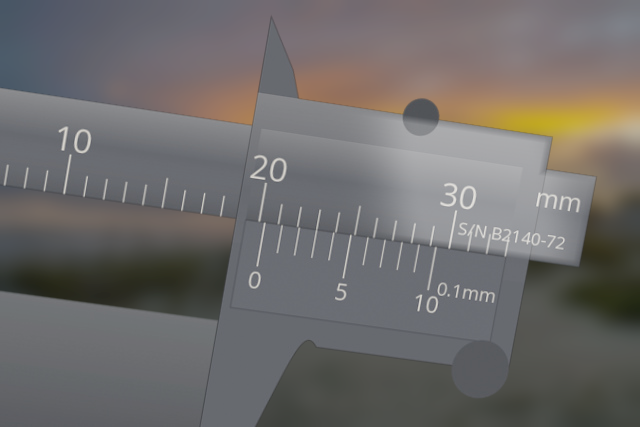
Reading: 20.3 mm
